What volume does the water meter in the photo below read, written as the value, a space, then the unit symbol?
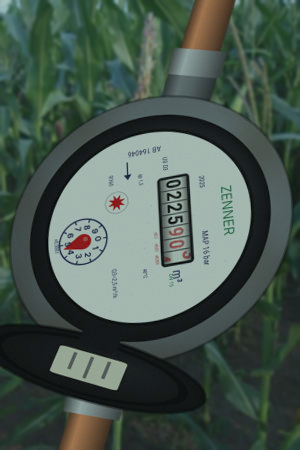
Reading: 225.9034 m³
